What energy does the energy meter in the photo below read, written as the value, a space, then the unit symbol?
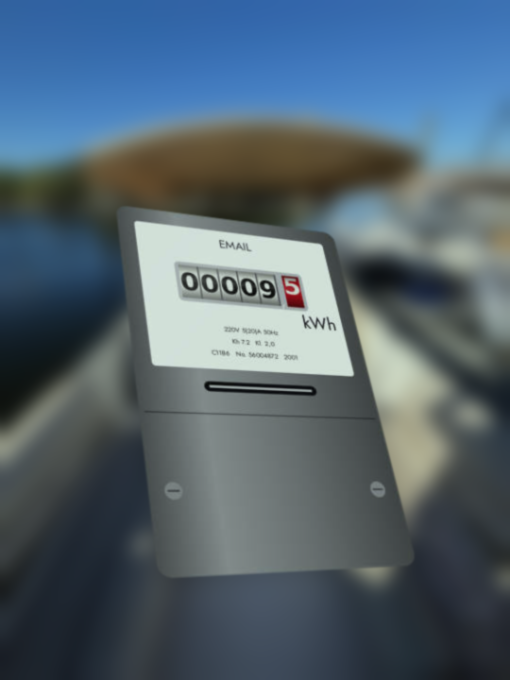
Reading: 9.5 kWh
